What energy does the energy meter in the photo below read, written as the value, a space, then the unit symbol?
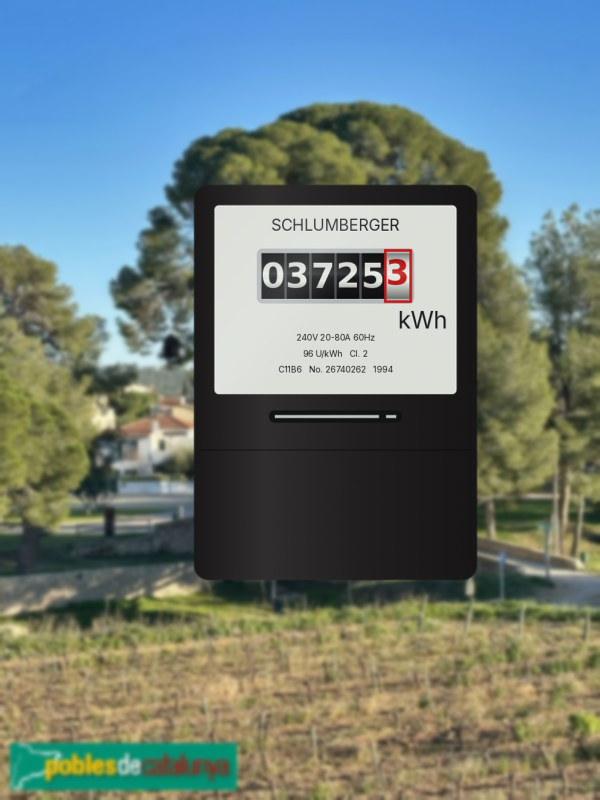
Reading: 3725.3 kWh
